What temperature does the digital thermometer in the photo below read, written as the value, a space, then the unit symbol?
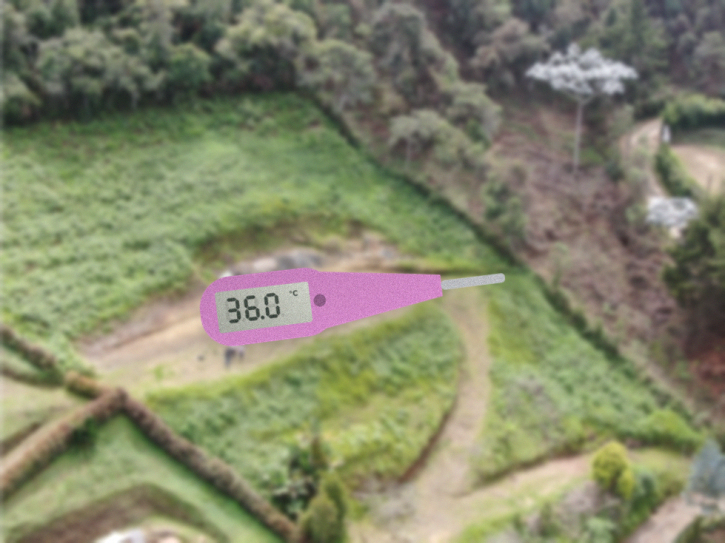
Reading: 36.0 °C
